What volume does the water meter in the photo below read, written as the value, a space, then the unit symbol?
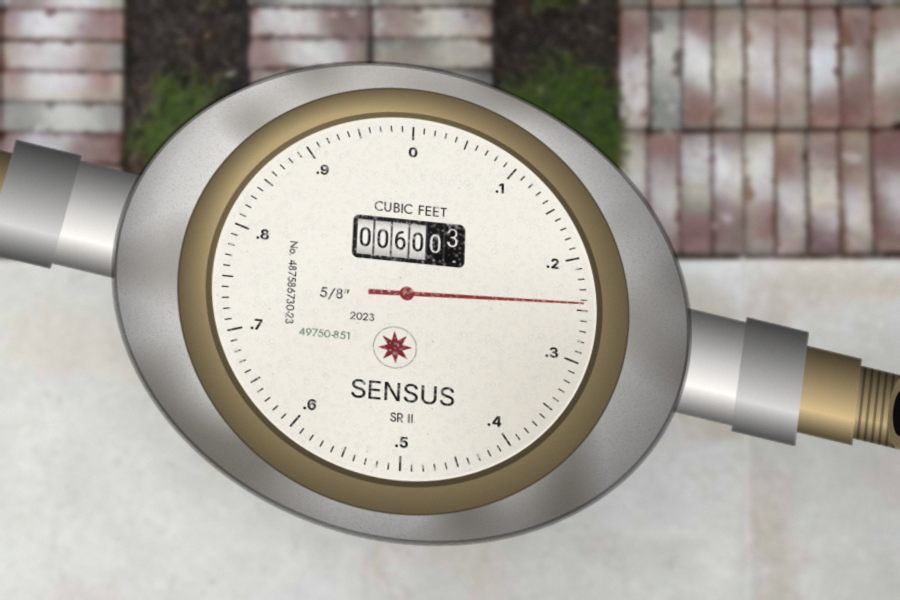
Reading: 6003.24 ft³
